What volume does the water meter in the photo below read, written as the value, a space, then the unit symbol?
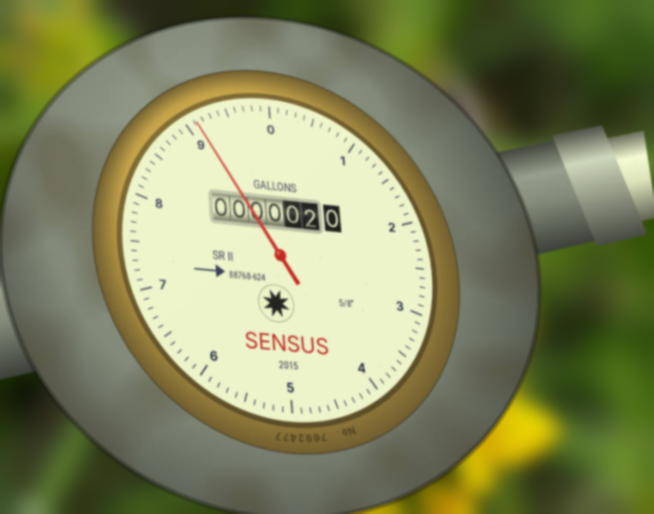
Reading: 19.1 gal
